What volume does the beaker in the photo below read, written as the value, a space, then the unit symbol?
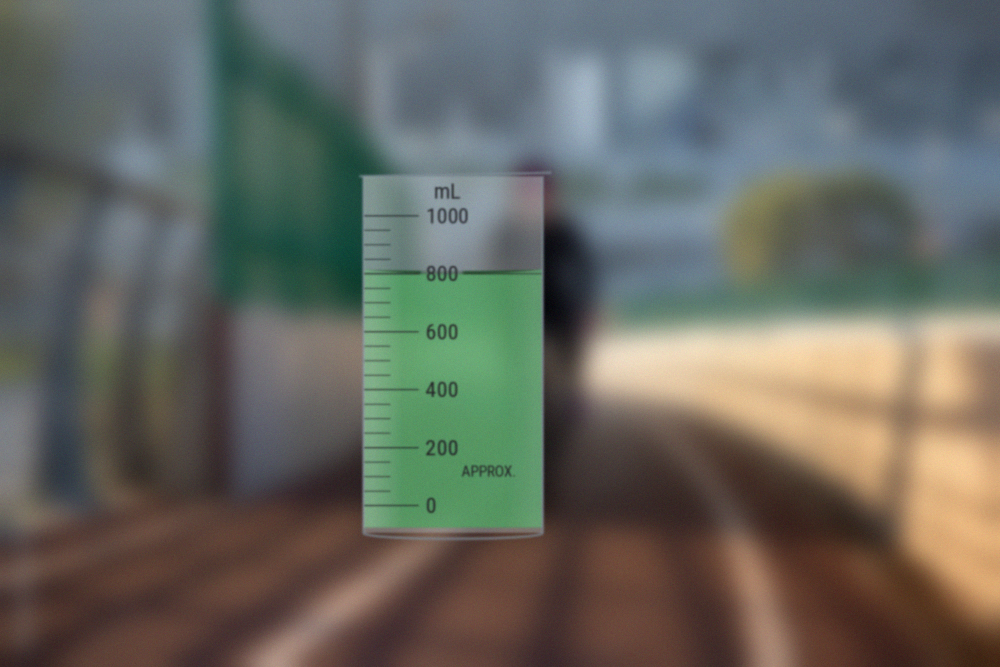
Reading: 800 mL
